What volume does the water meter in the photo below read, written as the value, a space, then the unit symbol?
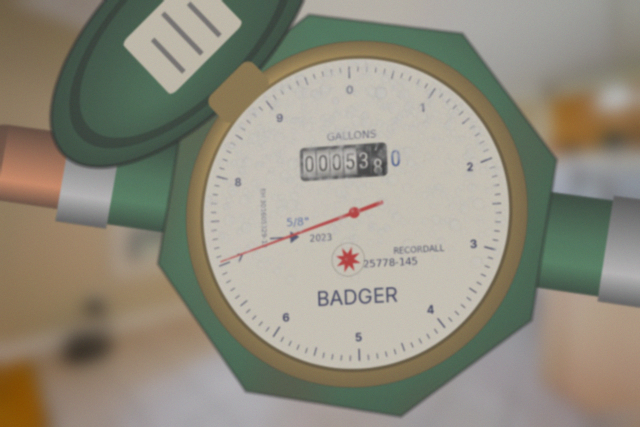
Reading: 5377.0 gal
